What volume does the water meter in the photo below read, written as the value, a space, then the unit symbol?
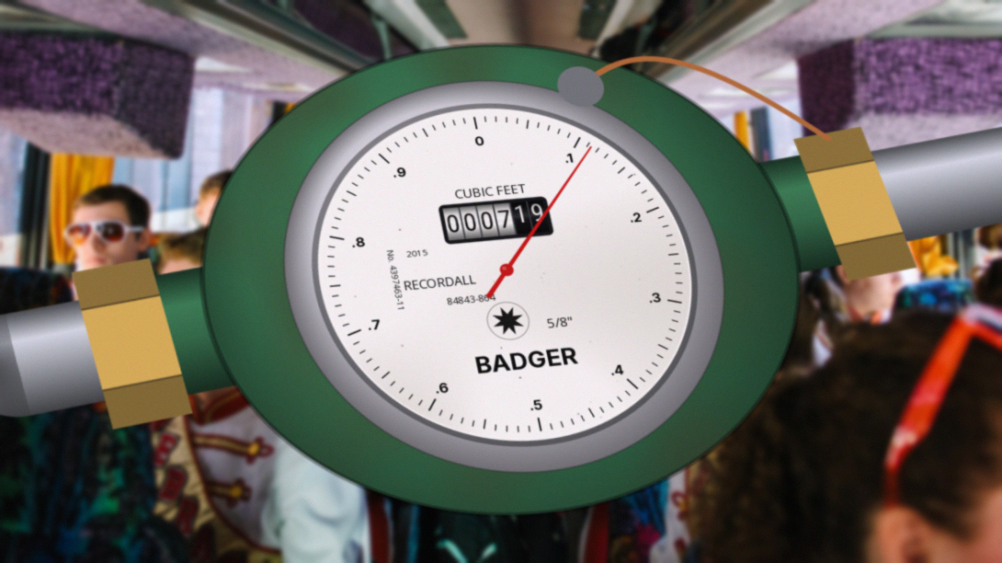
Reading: 719.11 ft³
